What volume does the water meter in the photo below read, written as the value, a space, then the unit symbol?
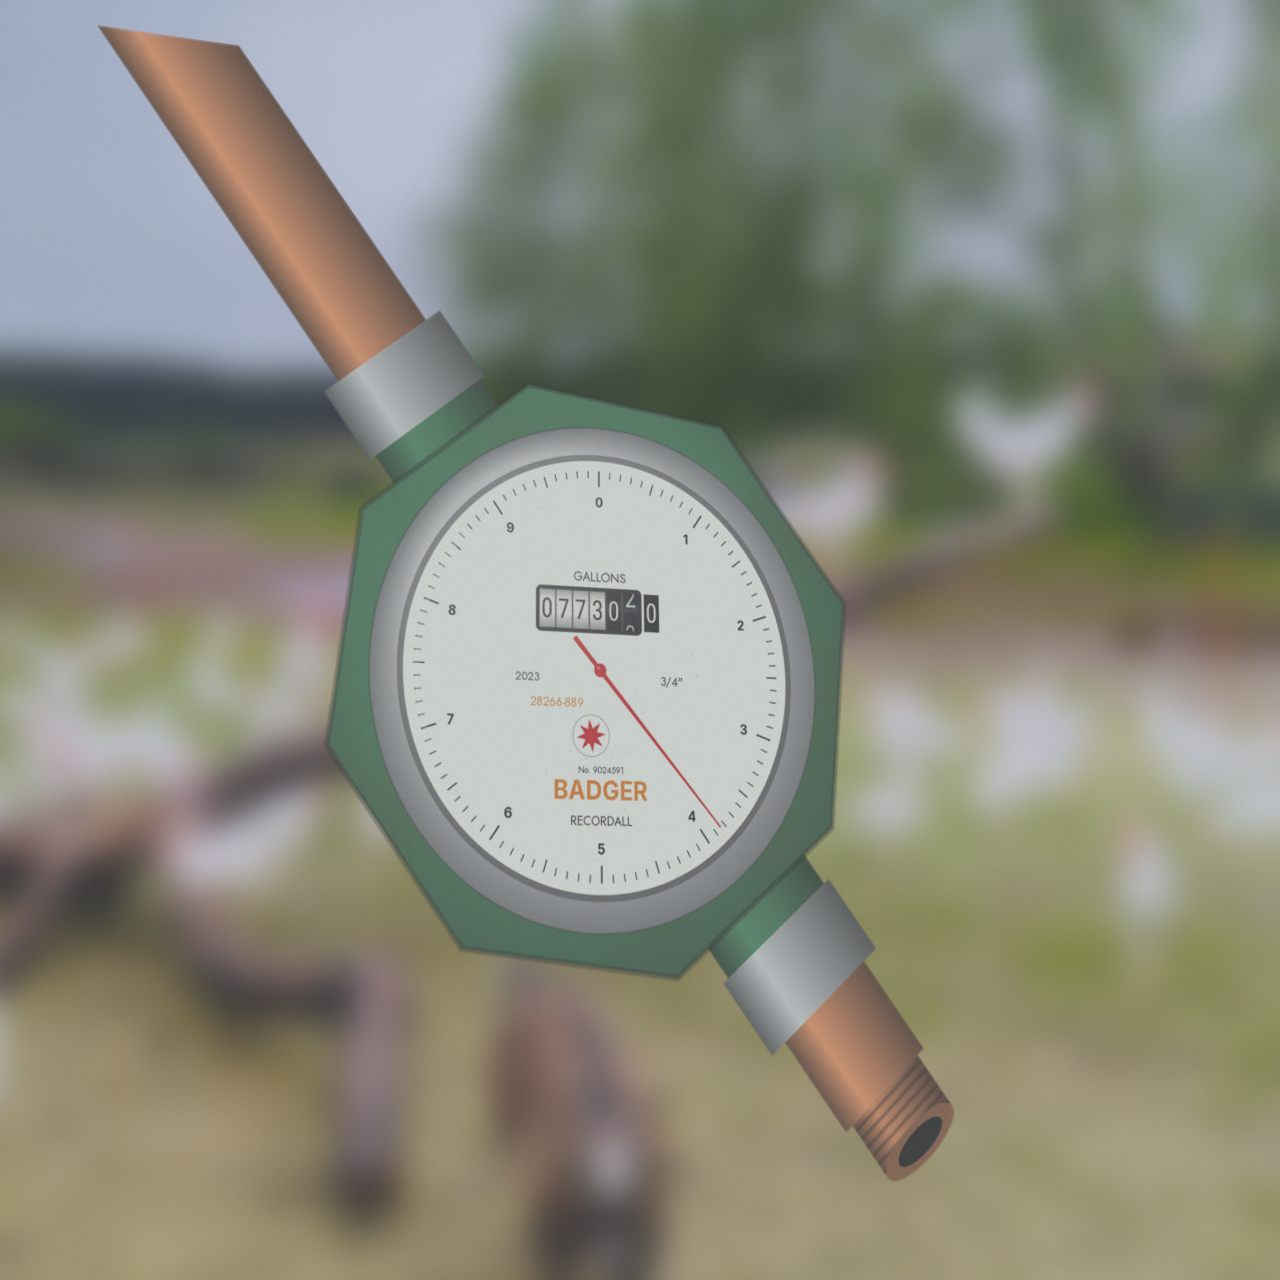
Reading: 773023.8 gal
